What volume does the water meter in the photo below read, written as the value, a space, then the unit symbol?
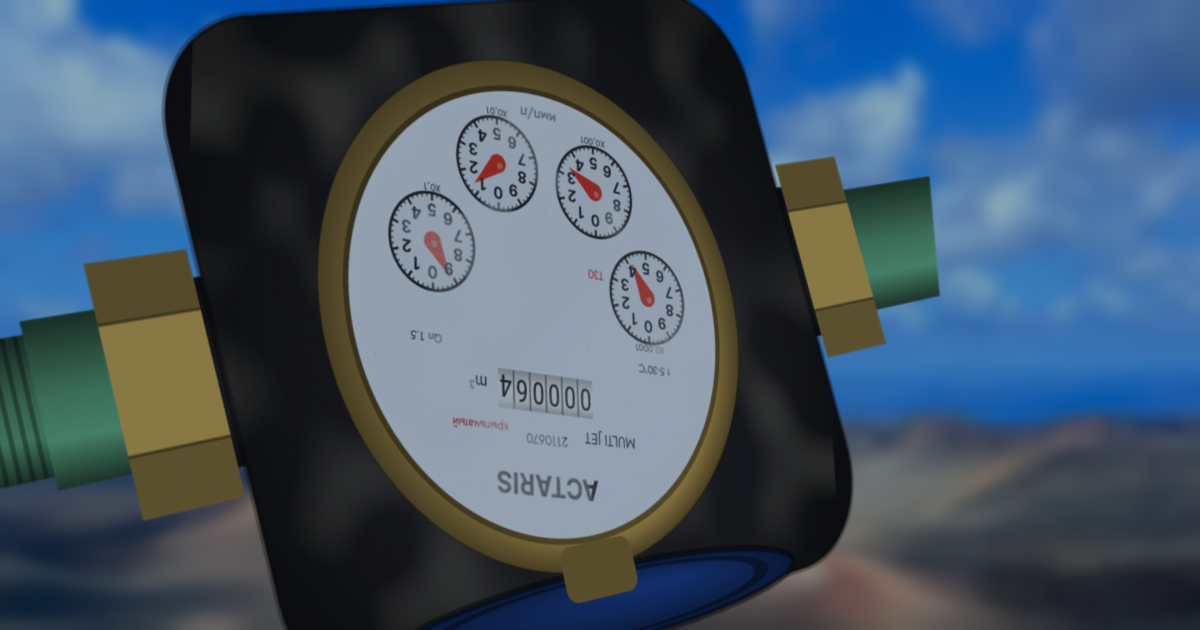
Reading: 63.9134 m³
